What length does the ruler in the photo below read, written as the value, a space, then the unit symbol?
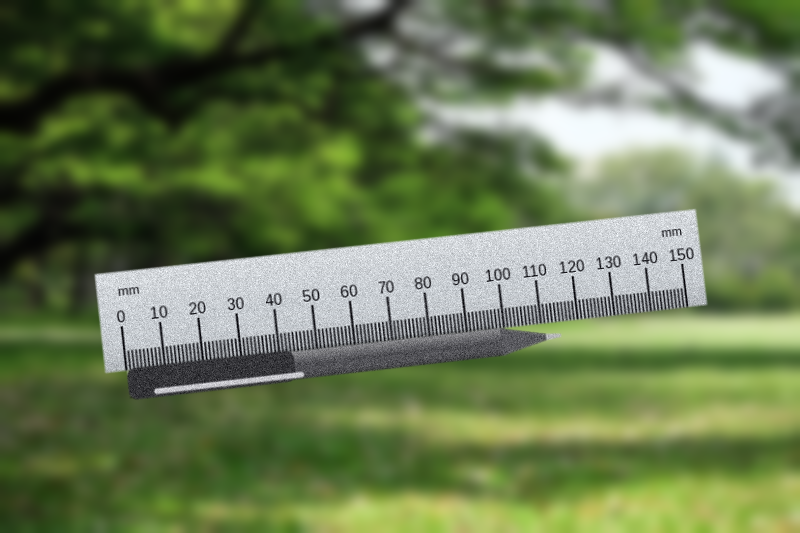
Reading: 115 mm
